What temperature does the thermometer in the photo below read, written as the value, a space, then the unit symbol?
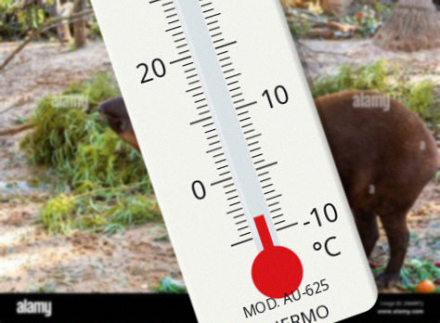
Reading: -7 °C
